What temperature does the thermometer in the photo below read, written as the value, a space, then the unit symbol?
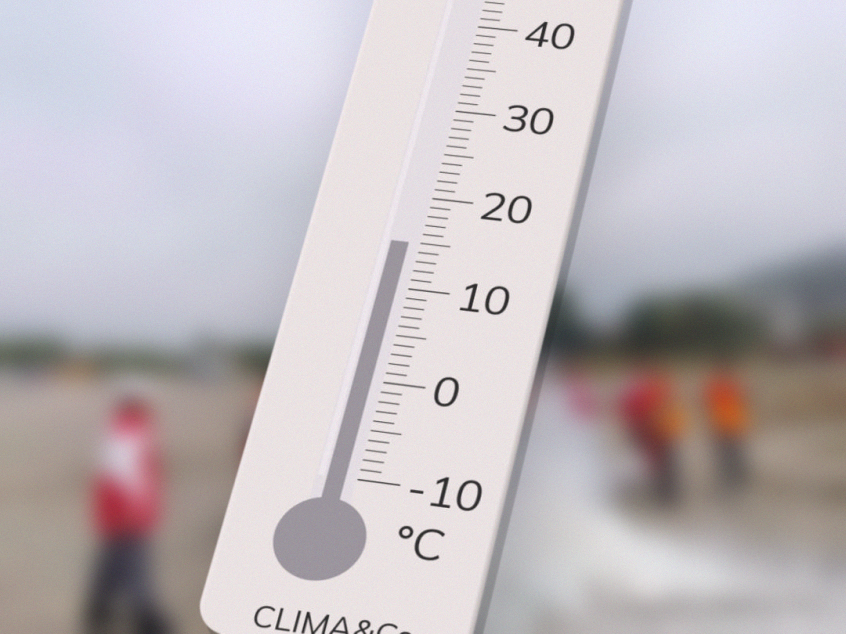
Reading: 15 °C
